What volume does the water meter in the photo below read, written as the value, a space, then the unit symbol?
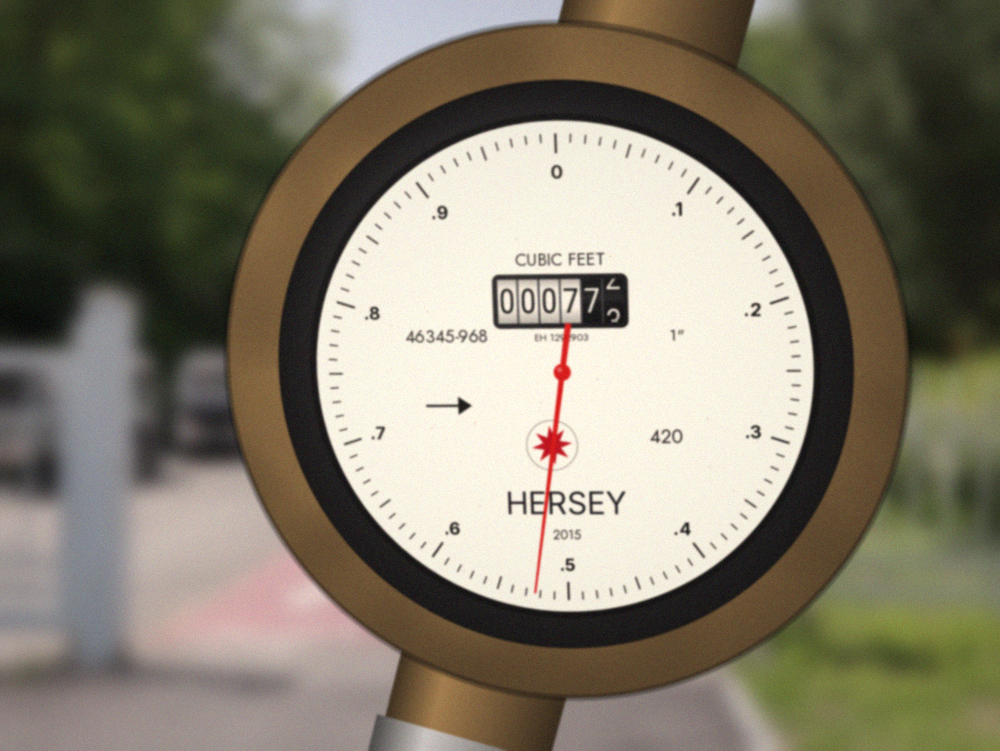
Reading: 772.52 ft³
